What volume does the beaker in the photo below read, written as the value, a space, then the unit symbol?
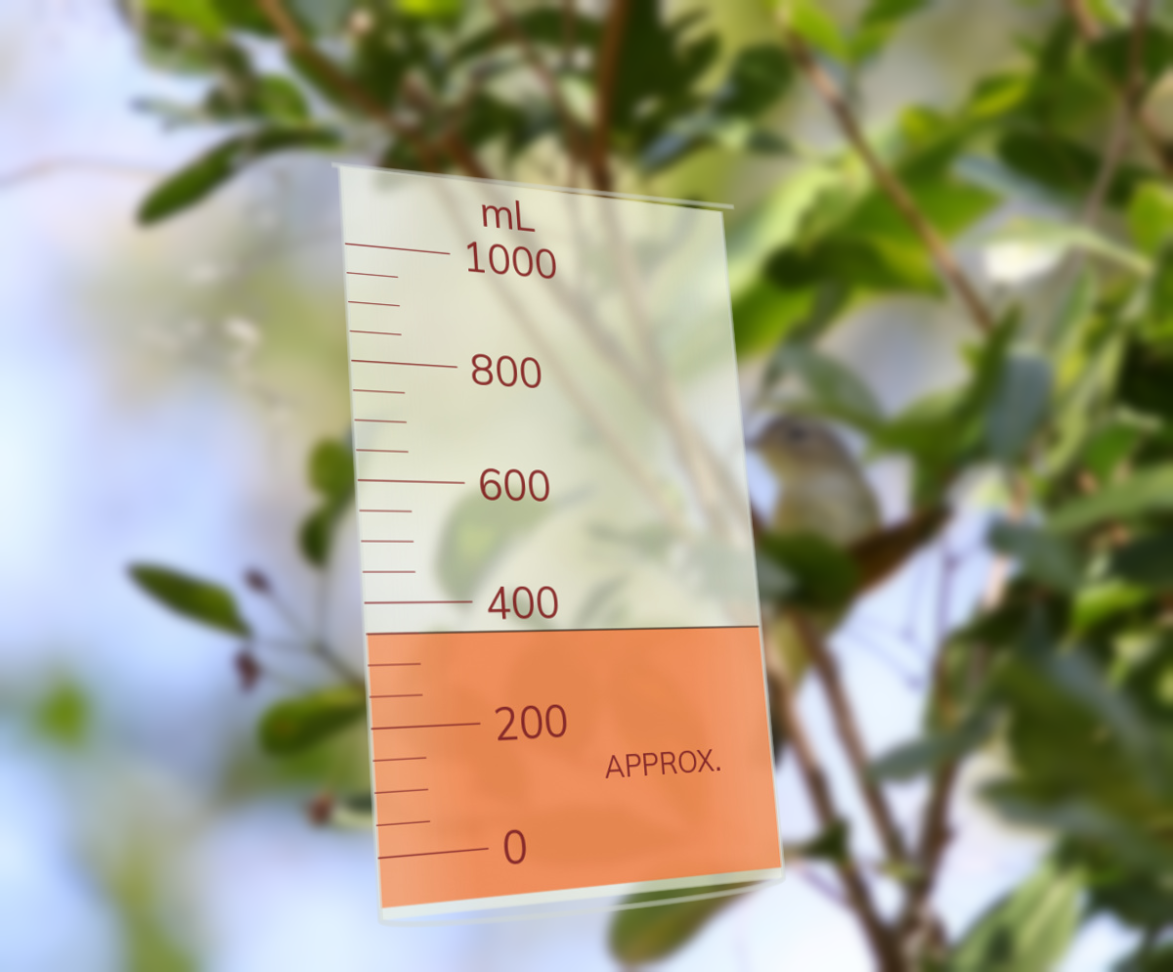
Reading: 350 mL
